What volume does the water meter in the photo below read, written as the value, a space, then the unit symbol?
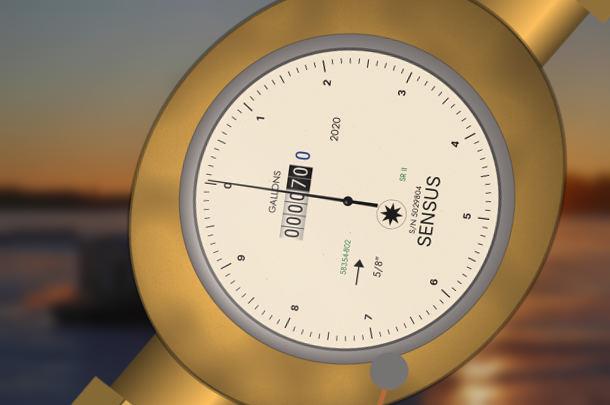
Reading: 700.0 gal
